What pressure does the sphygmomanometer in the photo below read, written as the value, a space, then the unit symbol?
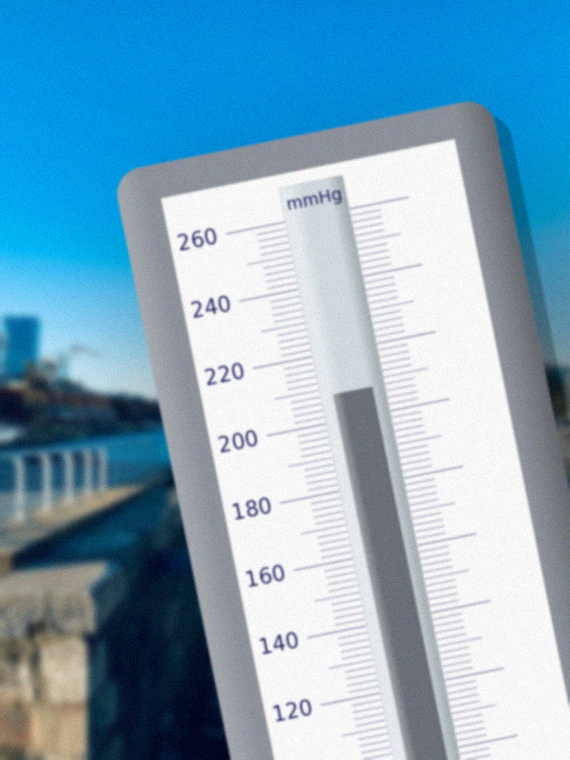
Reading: 208 mmHg
